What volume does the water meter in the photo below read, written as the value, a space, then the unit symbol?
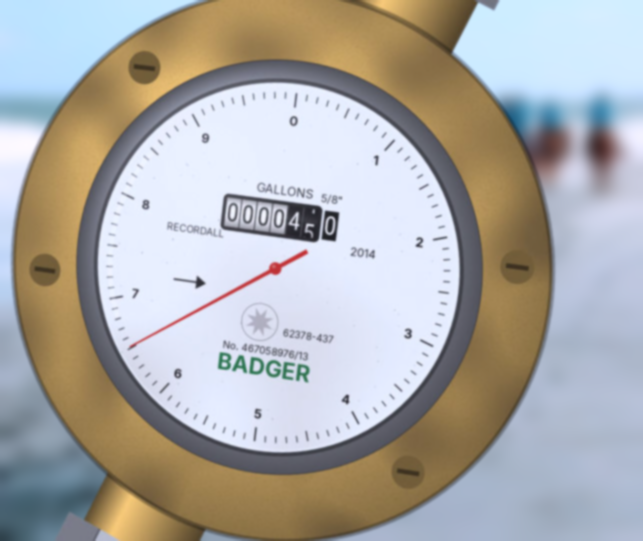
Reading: 446.5 gal
